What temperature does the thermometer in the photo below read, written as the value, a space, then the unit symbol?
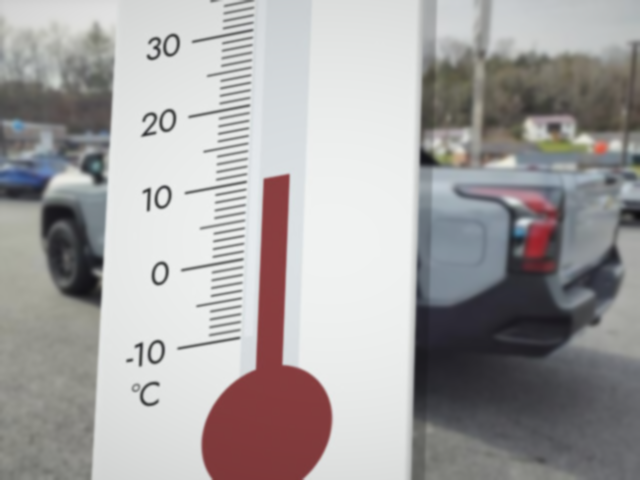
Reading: 10 °C
